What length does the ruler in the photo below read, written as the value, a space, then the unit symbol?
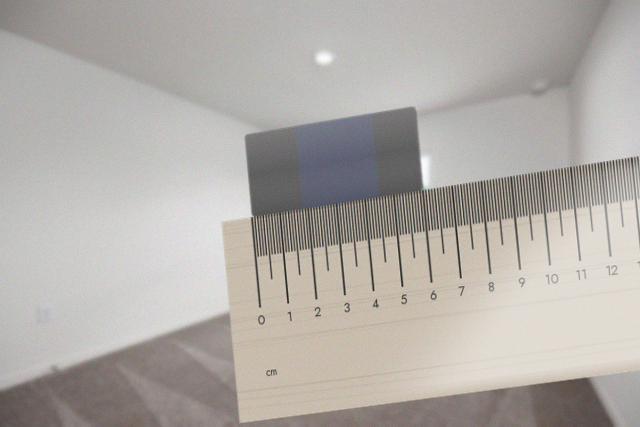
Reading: 6 cm
